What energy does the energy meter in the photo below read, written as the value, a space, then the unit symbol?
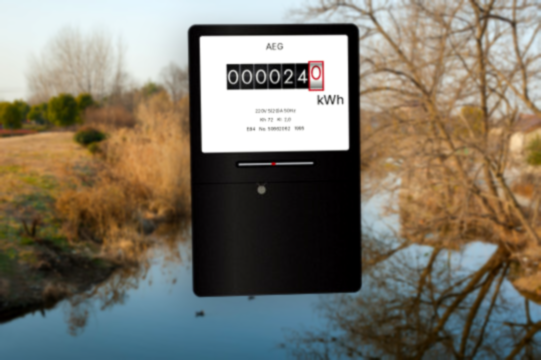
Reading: 24.0 kWh
